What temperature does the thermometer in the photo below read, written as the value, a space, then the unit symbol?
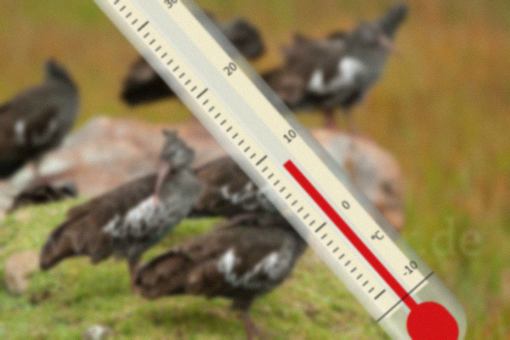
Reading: 8 °C
